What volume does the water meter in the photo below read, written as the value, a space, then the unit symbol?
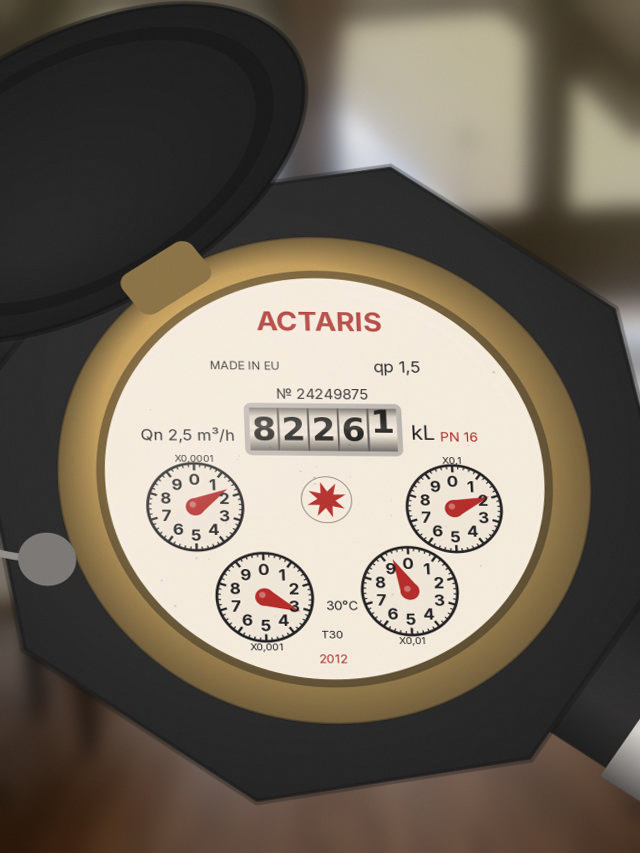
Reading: 82261.1931 kL
